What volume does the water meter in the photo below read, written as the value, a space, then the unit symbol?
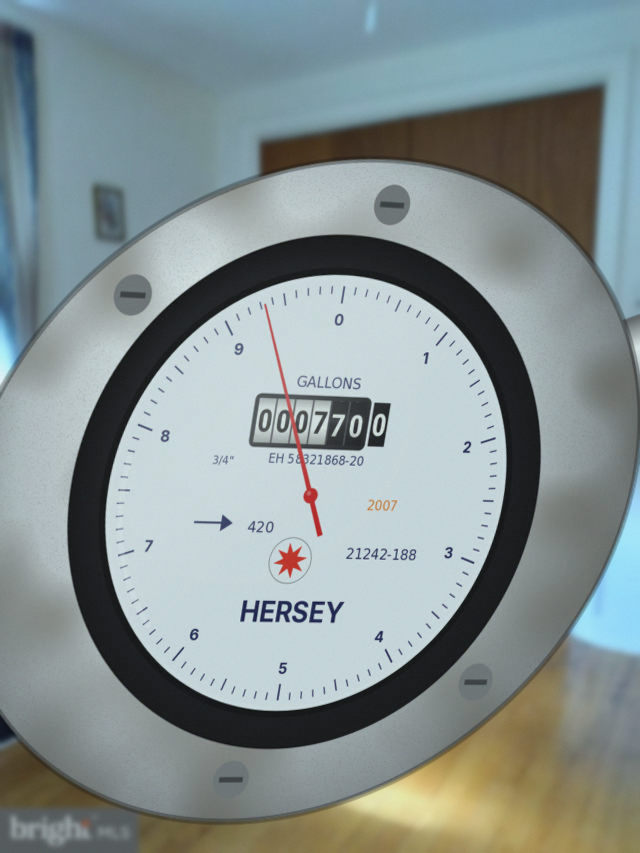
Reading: 7699.3 gal
